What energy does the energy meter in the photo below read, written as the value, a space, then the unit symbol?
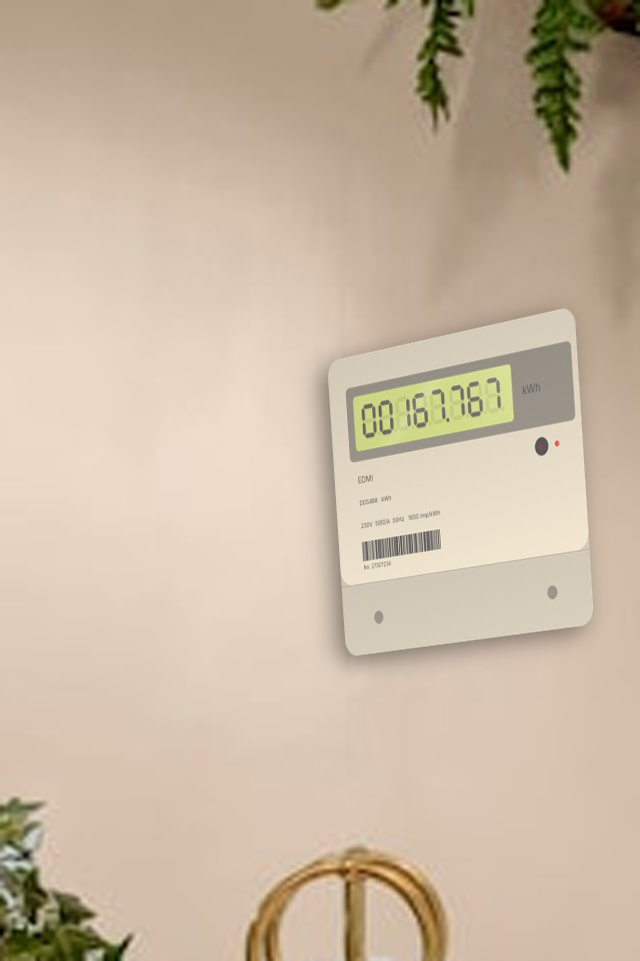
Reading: 167.767 kWh
